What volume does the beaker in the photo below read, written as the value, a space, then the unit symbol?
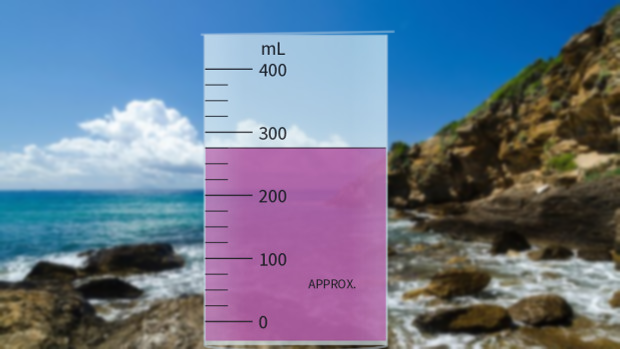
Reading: 275 mL
